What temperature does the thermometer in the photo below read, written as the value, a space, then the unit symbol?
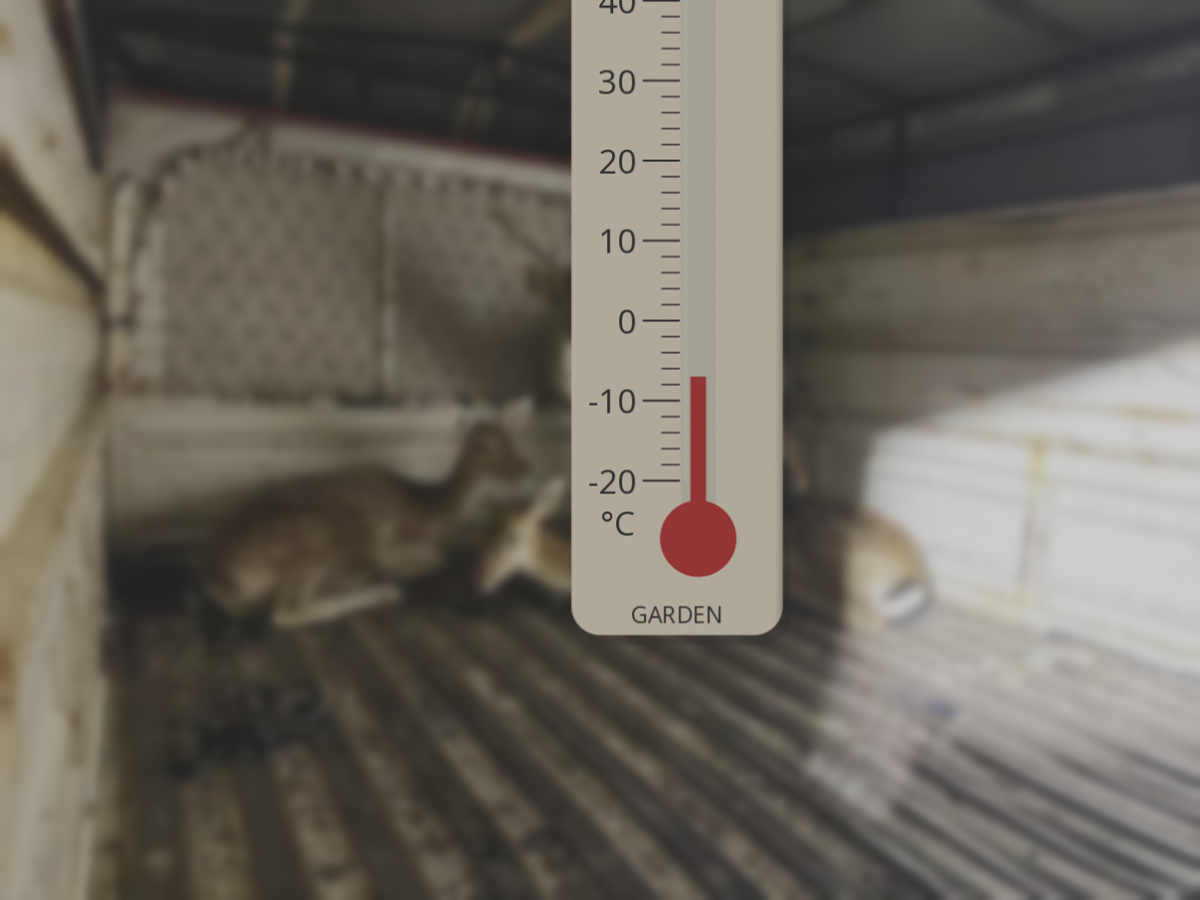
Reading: -7 °C
